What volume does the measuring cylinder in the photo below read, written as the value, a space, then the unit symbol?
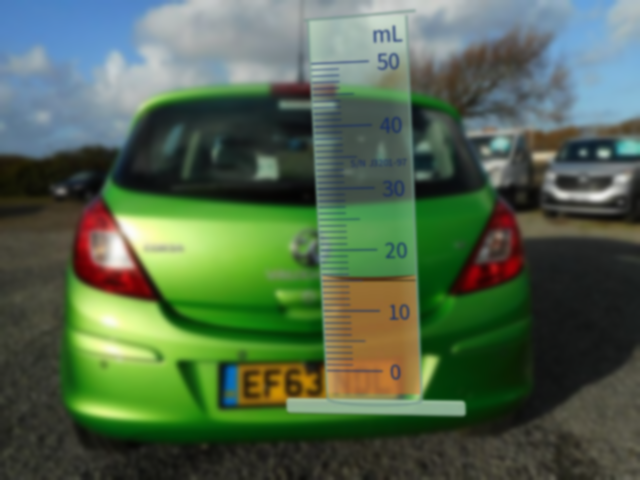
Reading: 15 mL
